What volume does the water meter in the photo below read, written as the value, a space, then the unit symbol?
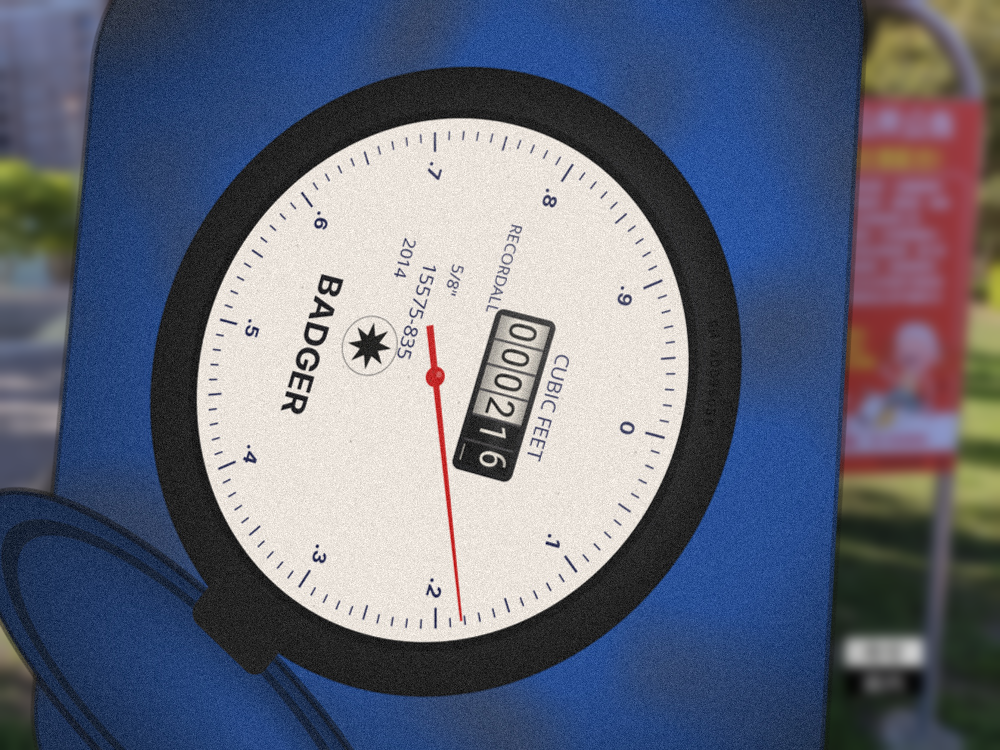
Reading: 216.18 ft³
